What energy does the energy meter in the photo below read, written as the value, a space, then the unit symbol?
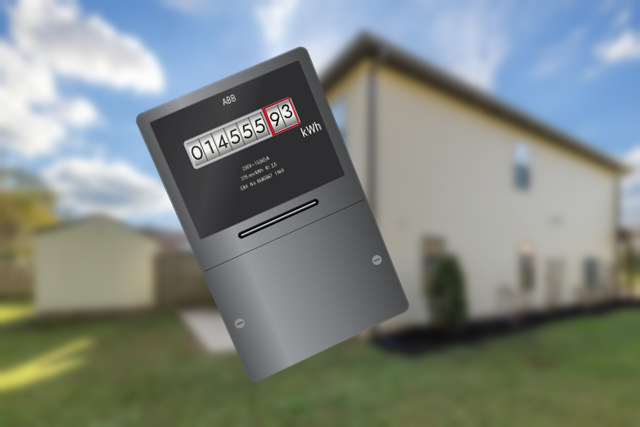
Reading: 14555.93 kWh
